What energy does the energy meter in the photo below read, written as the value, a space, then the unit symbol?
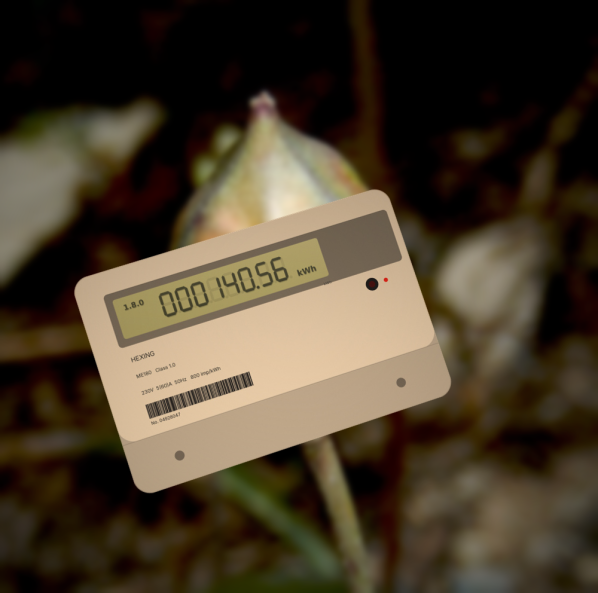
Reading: 140.56 kWh
